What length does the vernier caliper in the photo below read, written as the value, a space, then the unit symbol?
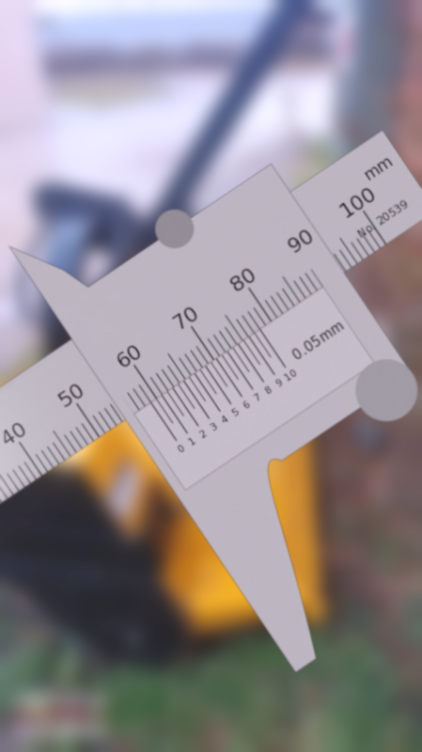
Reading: 59.0 mm
